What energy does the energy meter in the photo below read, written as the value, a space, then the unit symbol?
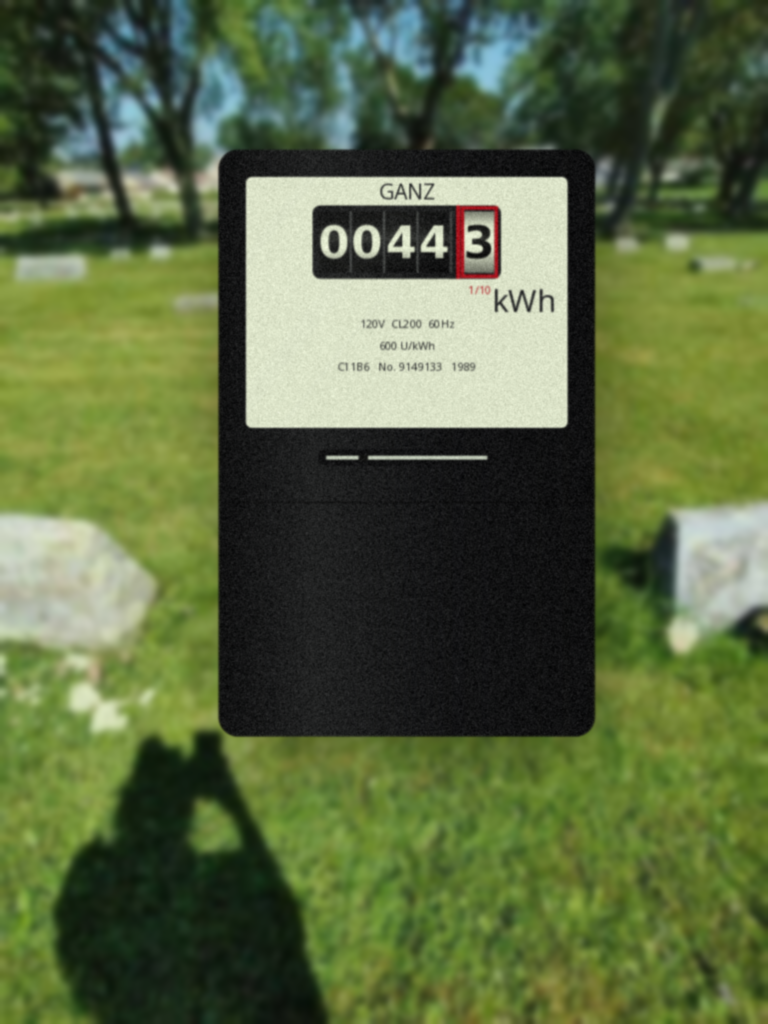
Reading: 44.3 kWh
